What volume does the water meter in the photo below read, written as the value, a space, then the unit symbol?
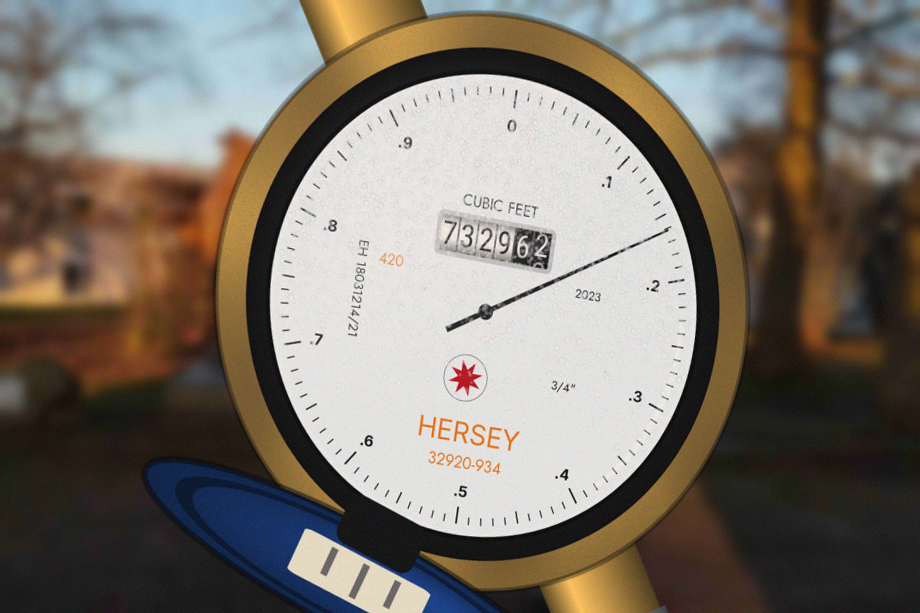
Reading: 732962.16 ft³
